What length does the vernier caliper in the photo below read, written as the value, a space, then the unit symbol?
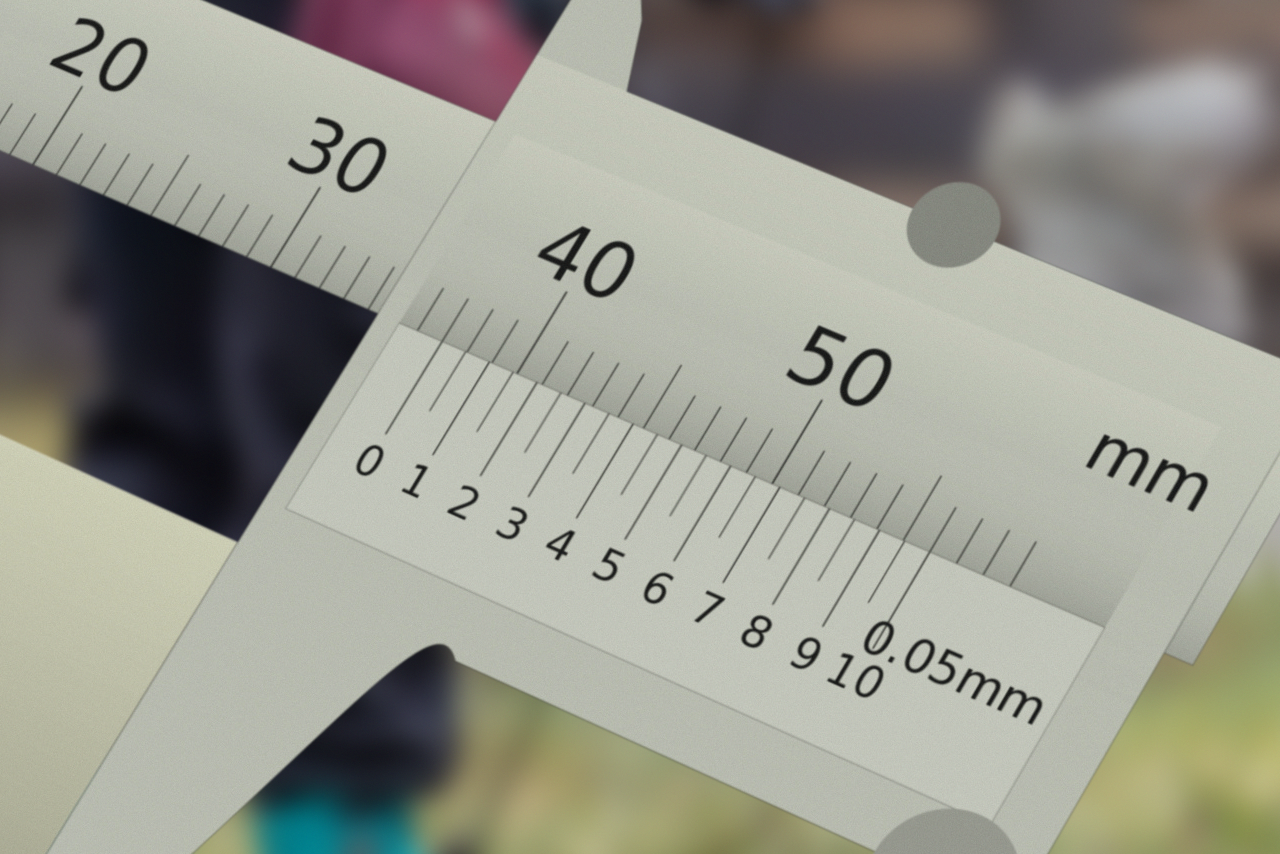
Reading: 37.0 mm
